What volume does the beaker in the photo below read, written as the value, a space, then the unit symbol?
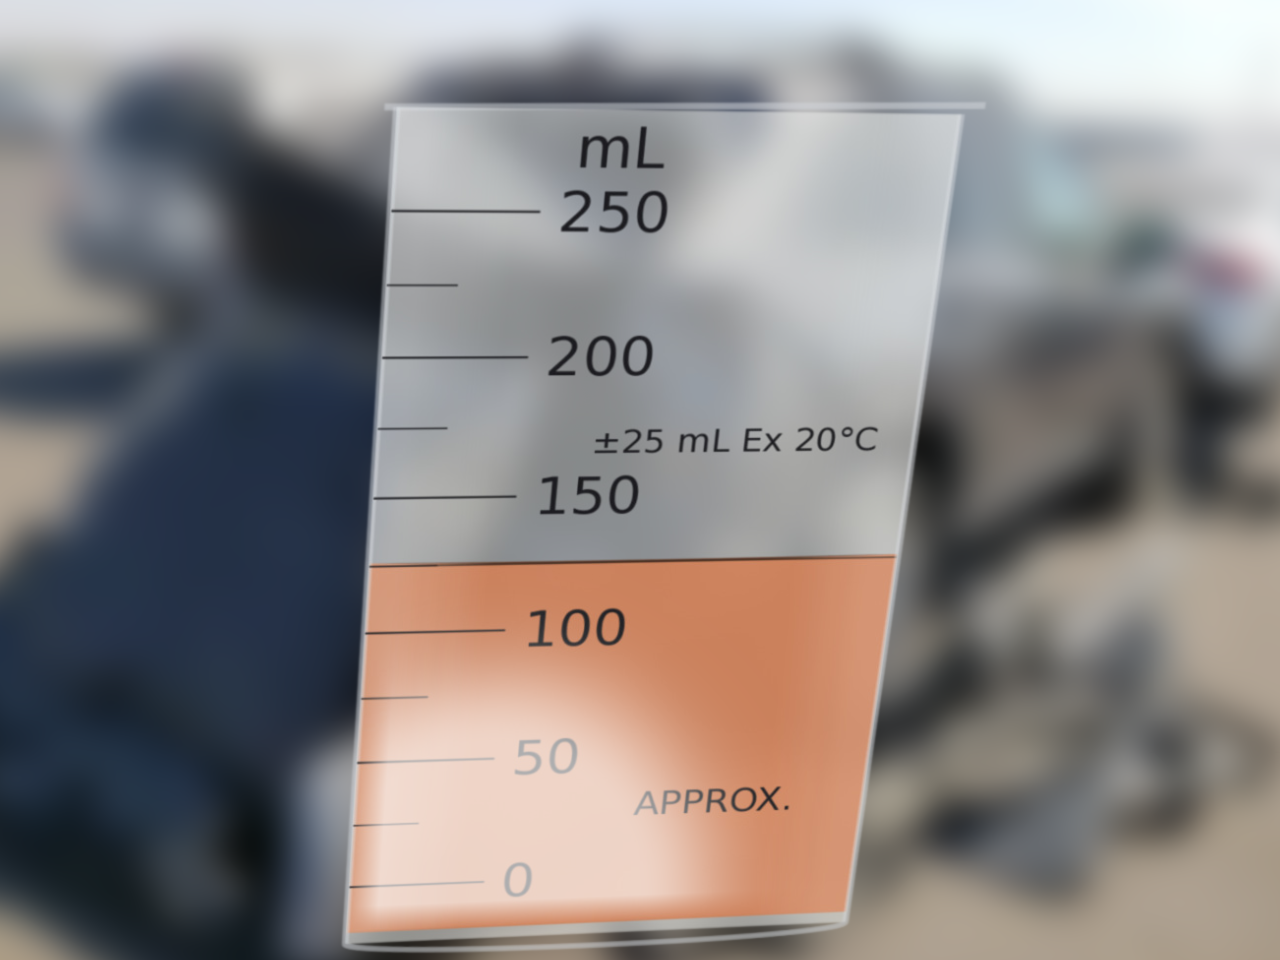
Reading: 125 mL
